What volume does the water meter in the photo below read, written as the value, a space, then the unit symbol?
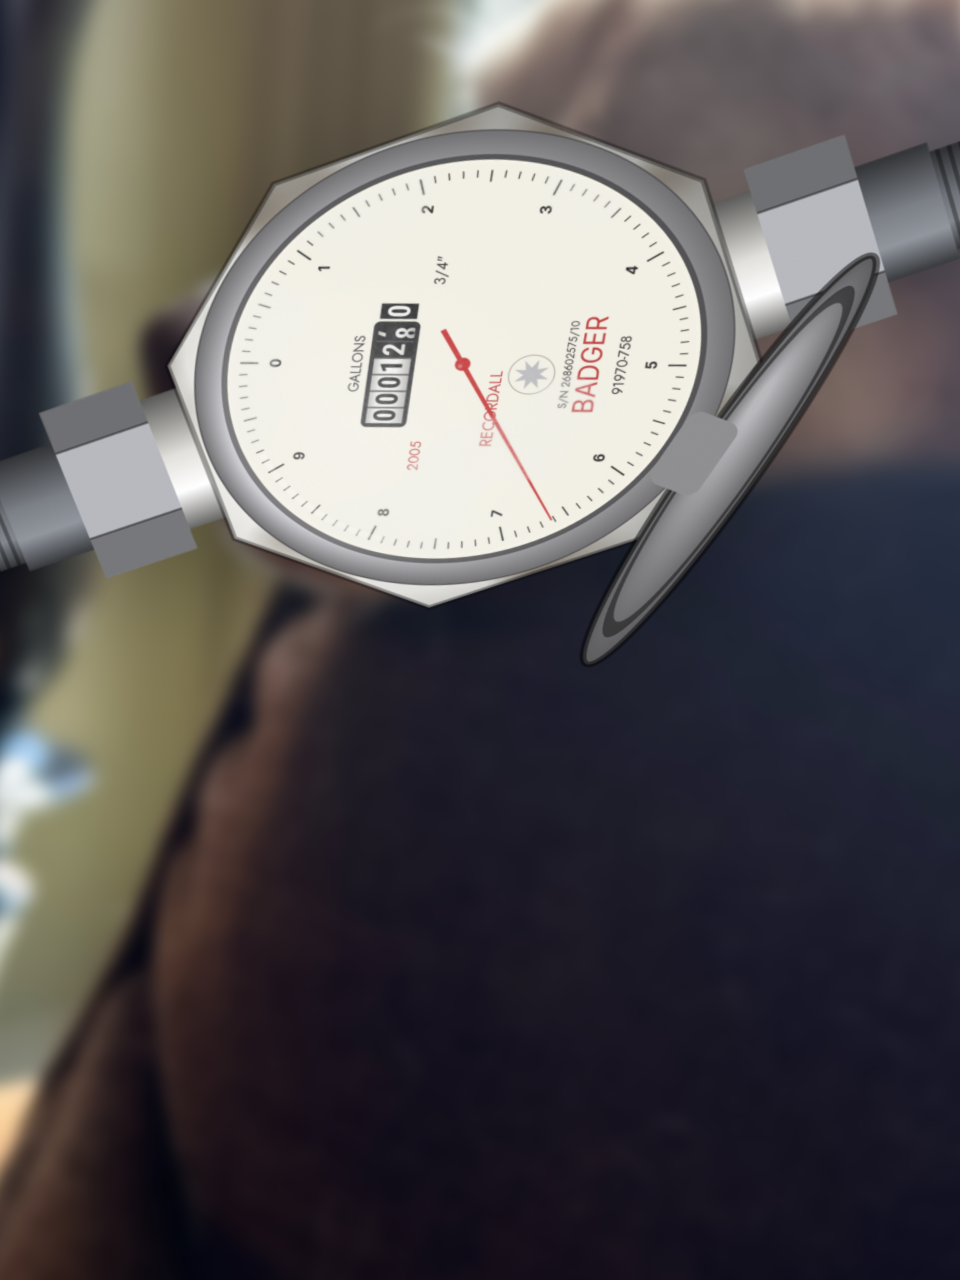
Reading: 1276.6 gal
